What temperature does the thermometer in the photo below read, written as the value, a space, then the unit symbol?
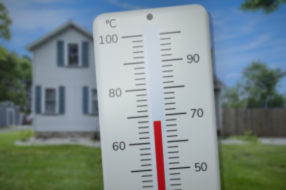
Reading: 68 °C
